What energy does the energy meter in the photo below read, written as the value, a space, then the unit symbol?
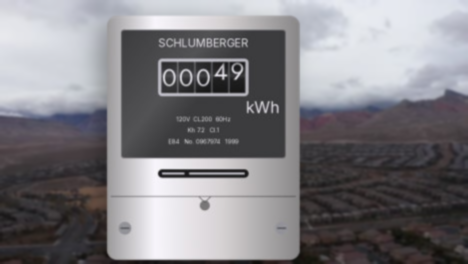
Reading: 49 kWh
